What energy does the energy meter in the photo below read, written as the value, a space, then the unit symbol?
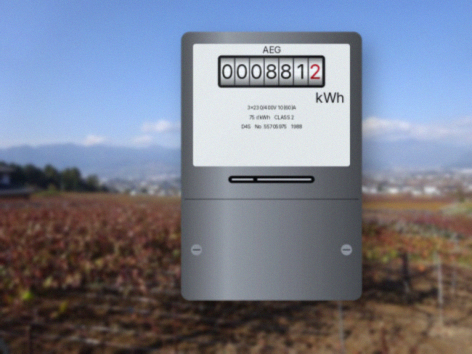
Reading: 881.2 kWh
